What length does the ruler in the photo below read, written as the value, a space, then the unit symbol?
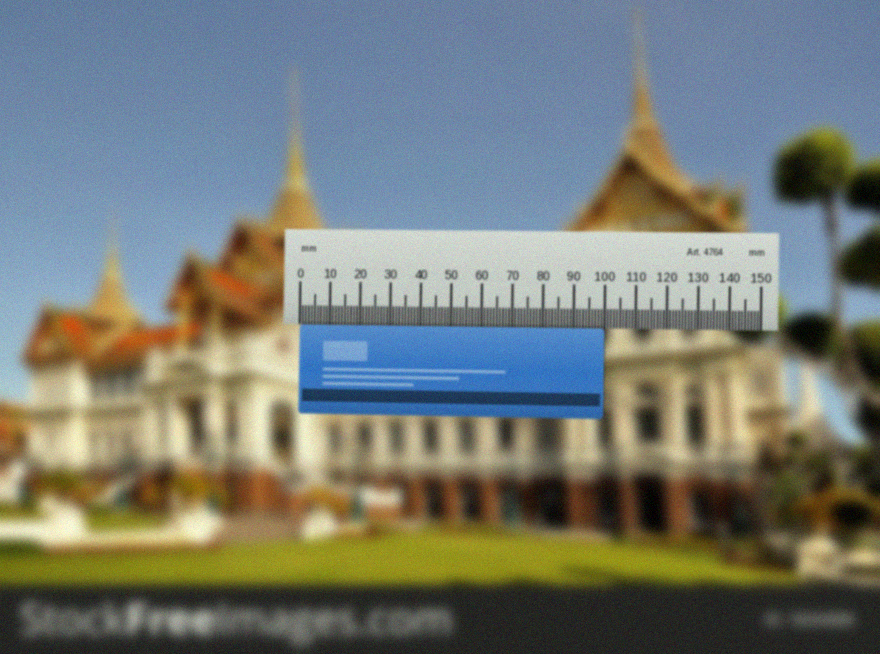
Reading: 100 mm
